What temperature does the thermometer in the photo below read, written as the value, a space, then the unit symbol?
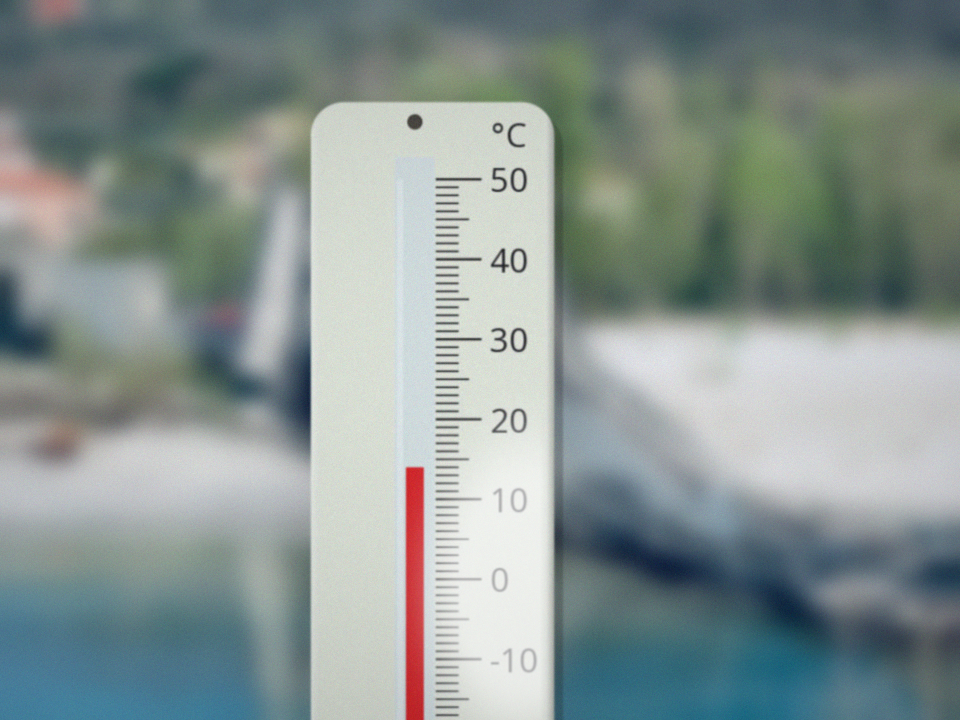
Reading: 14 °C
